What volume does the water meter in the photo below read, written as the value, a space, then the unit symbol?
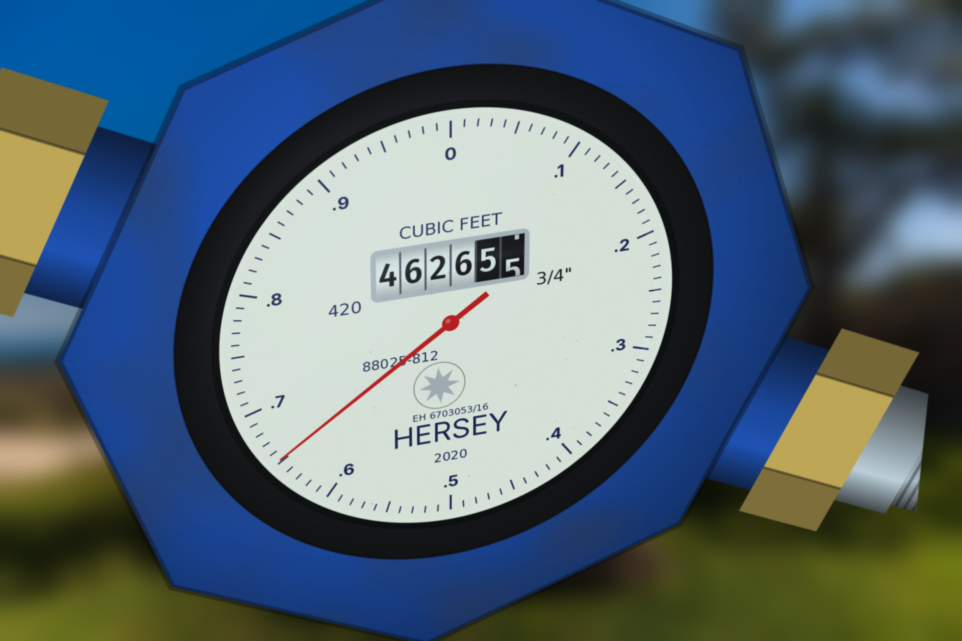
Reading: 462654.65 ft³
